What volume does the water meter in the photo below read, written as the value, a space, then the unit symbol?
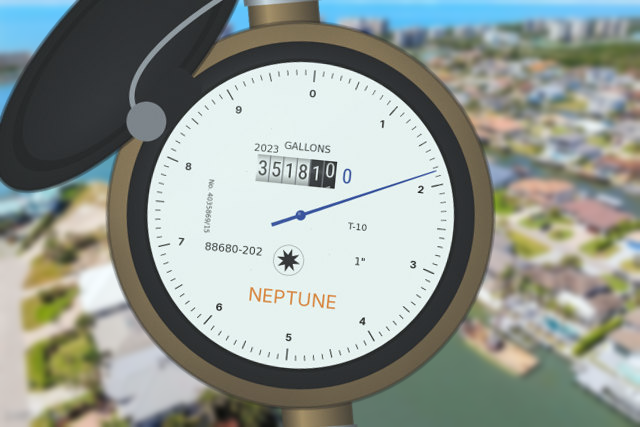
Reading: 3518101.8 gal
